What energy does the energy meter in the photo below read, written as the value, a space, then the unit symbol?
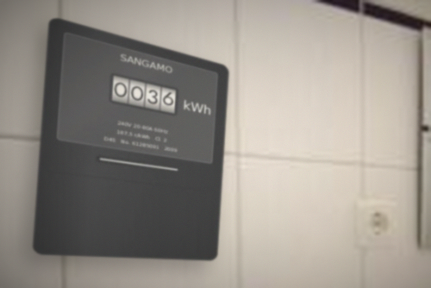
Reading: 36 kWh
